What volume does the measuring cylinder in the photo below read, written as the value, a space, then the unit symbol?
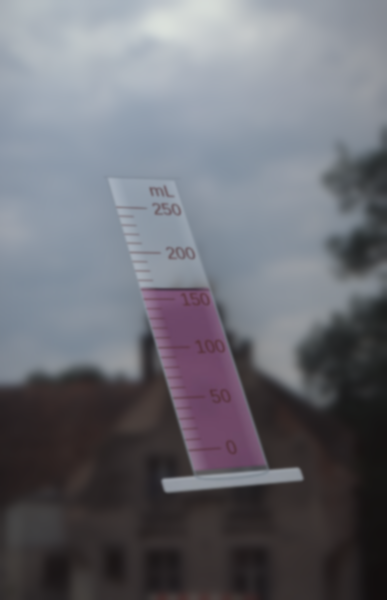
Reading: 160 mL
